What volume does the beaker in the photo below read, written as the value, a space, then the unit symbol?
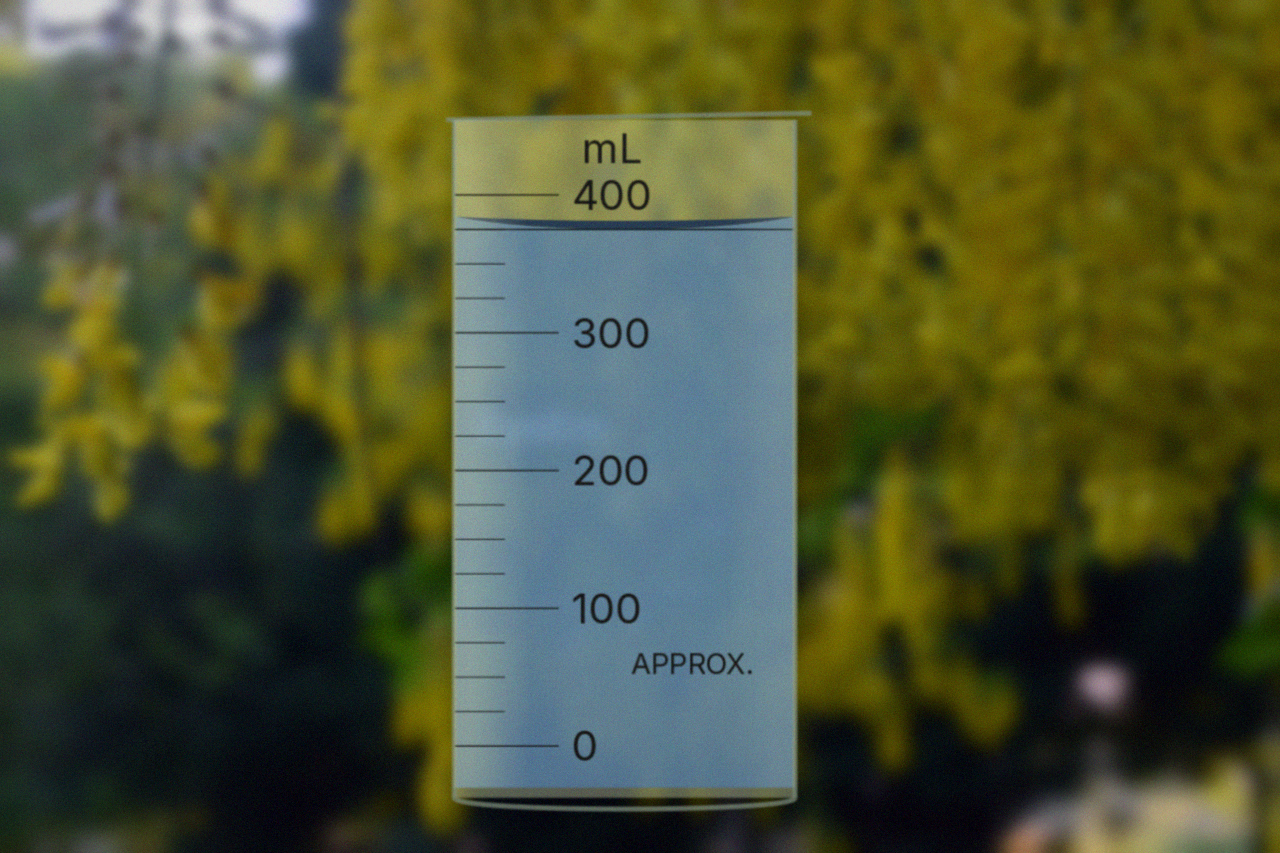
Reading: 375 mL
